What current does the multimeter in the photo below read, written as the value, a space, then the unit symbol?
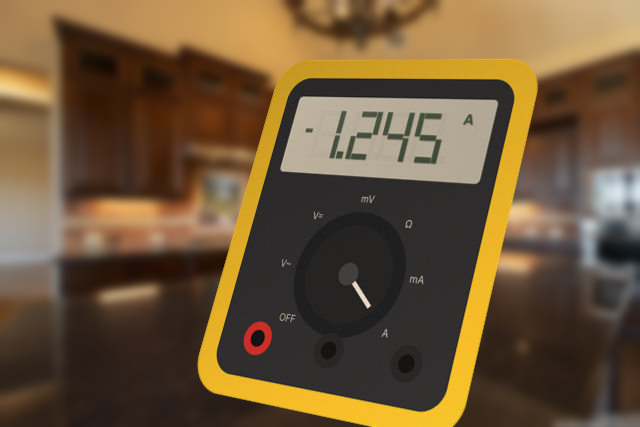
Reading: -1.245 A
